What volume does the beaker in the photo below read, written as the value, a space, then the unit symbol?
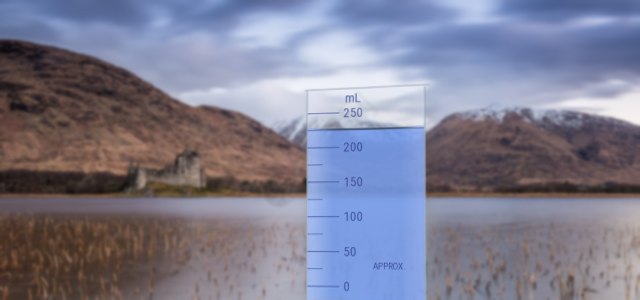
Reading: 225 mL
